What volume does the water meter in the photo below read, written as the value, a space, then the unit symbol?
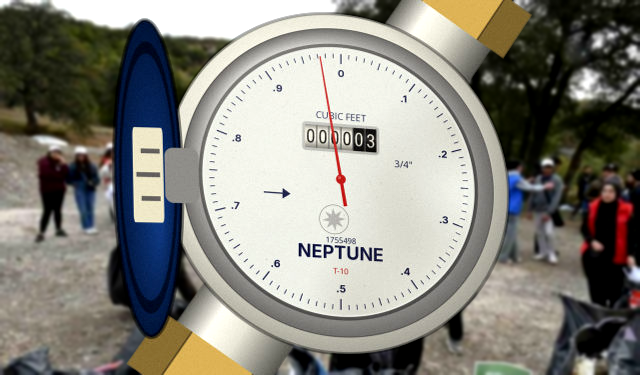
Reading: 2.97 ft³
